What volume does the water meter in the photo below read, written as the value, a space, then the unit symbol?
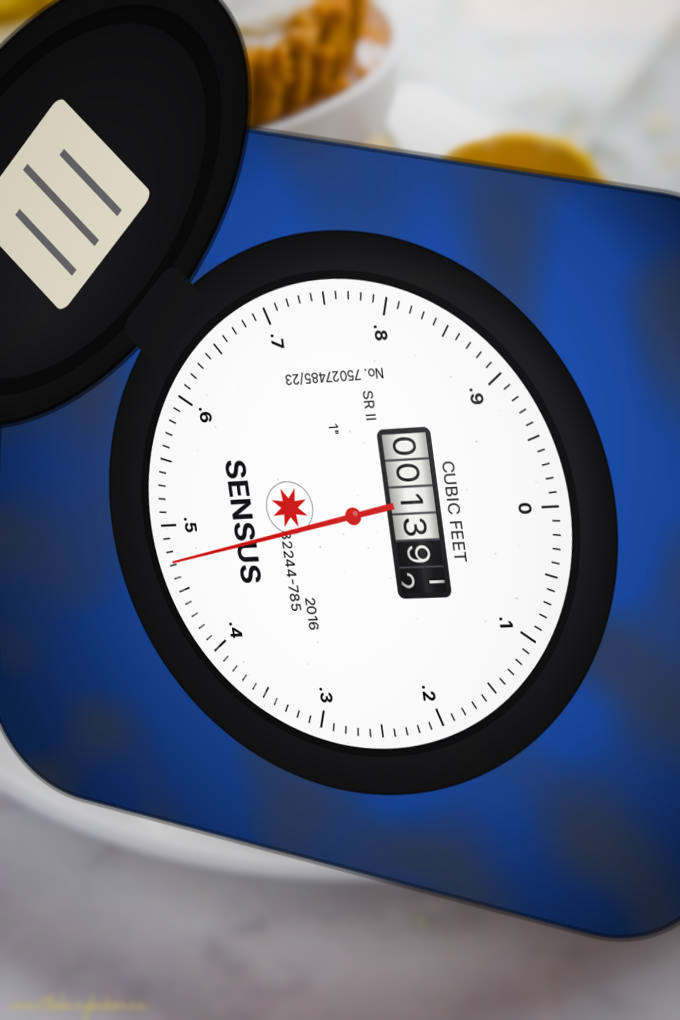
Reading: 1391.47 ft³
